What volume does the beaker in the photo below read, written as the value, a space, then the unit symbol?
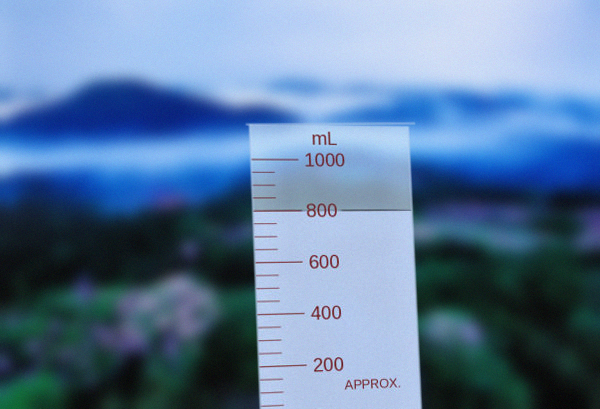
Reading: 800 mL
